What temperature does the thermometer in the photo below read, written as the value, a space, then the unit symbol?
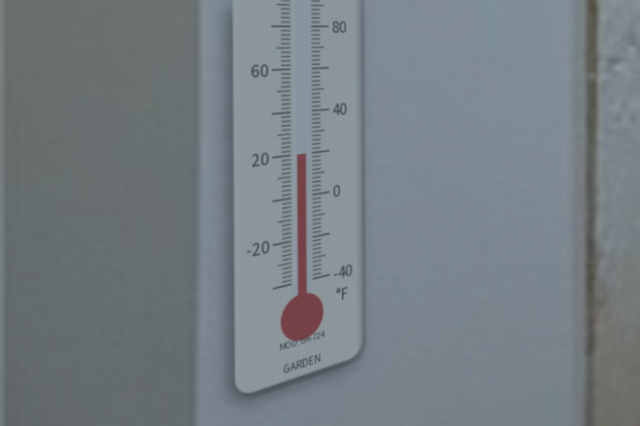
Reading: 20 °F
